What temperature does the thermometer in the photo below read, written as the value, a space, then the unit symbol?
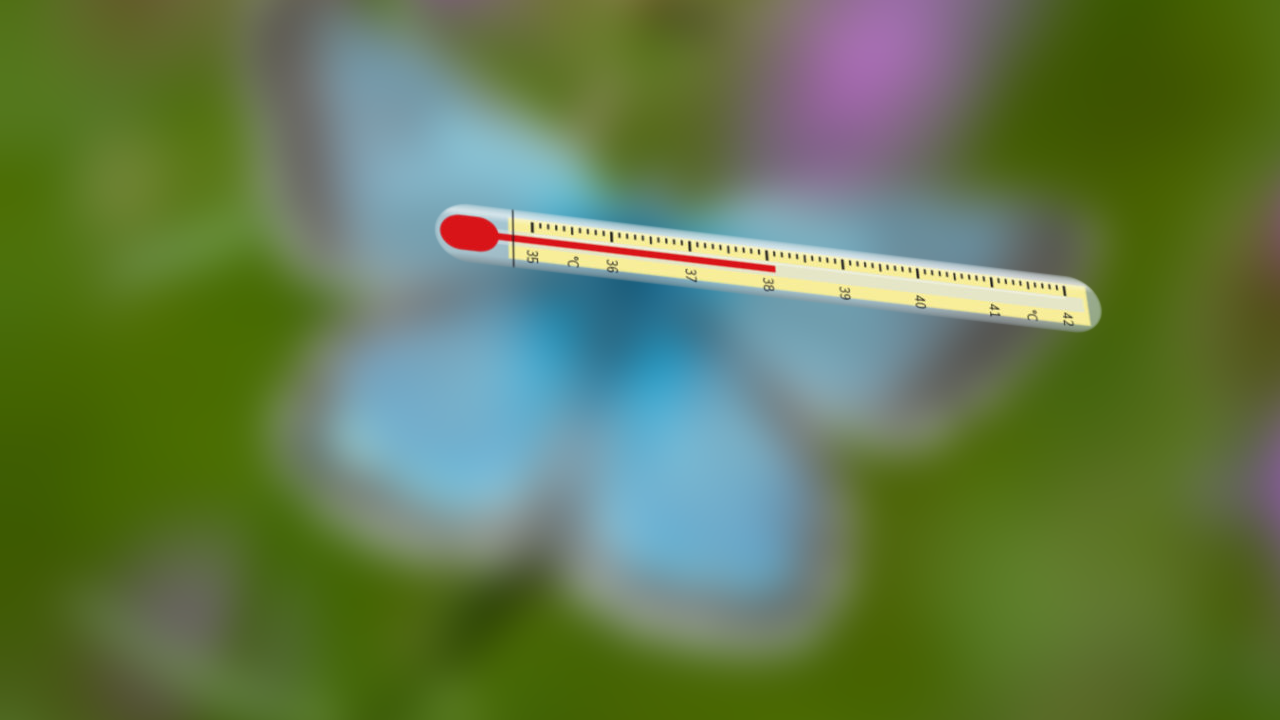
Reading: 38.1 °C
